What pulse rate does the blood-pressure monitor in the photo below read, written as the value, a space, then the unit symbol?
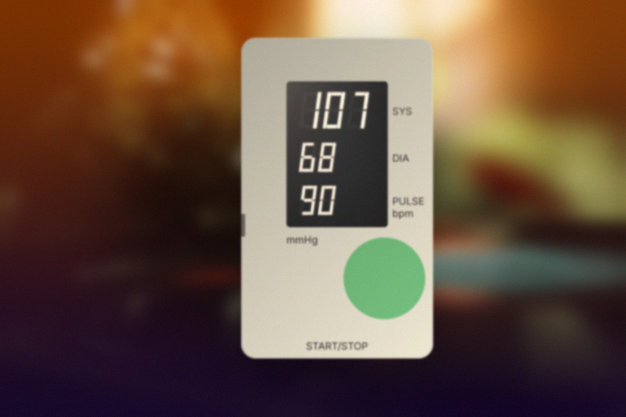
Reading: 90 bpm
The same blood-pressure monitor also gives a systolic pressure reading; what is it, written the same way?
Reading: 107 mmHg
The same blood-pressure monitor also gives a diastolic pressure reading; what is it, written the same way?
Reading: 68 mmHg
